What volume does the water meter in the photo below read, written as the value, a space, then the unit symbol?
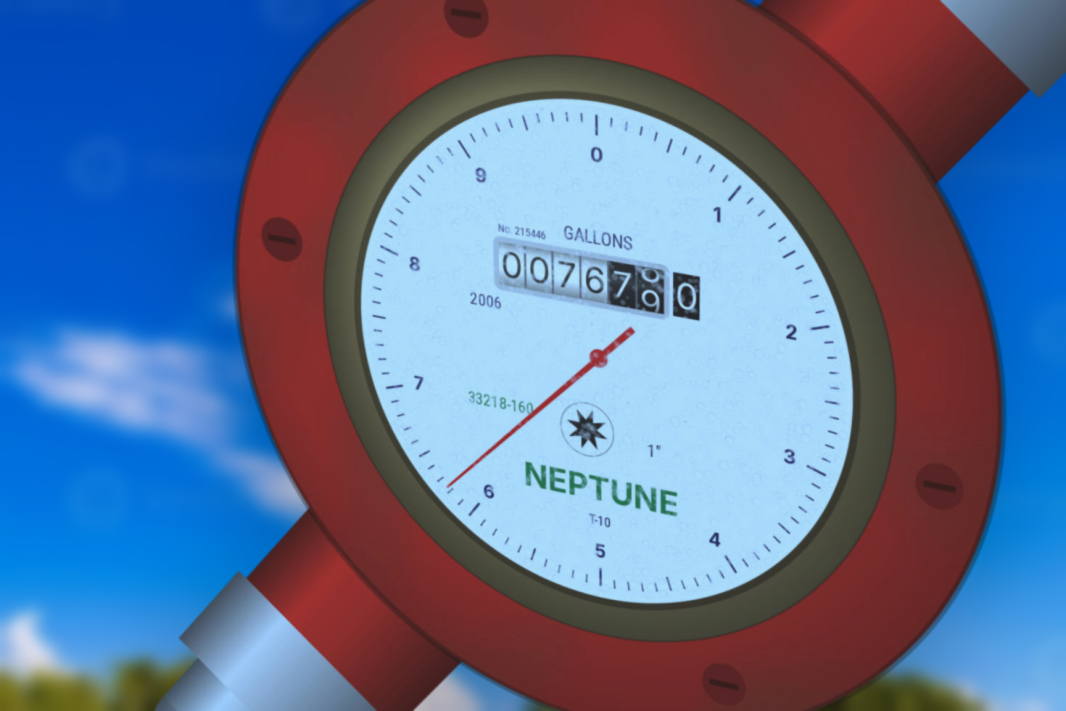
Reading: 76786.2 gal
